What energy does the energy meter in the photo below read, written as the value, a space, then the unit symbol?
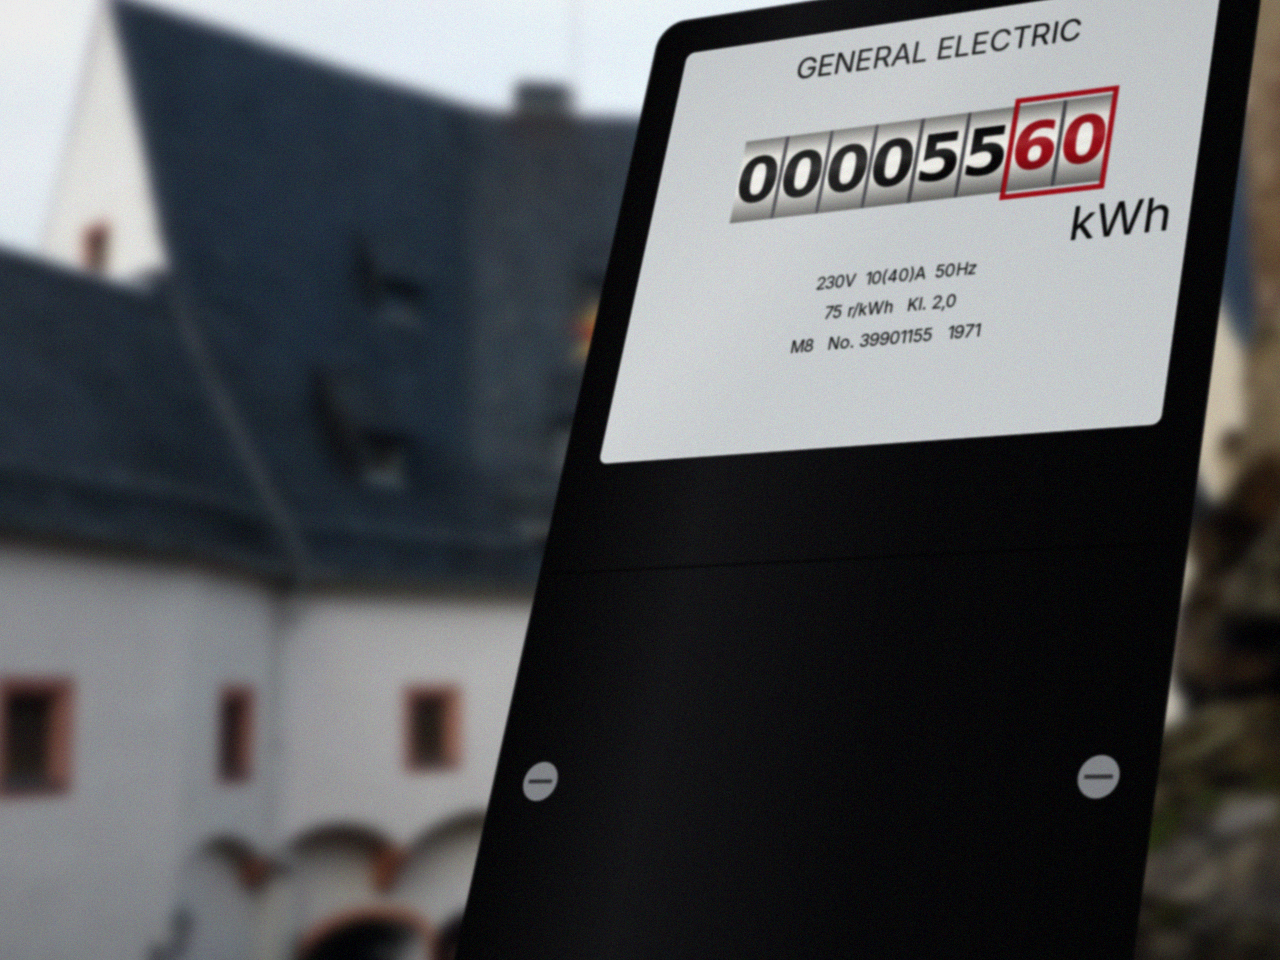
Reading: 55.60 kWh
